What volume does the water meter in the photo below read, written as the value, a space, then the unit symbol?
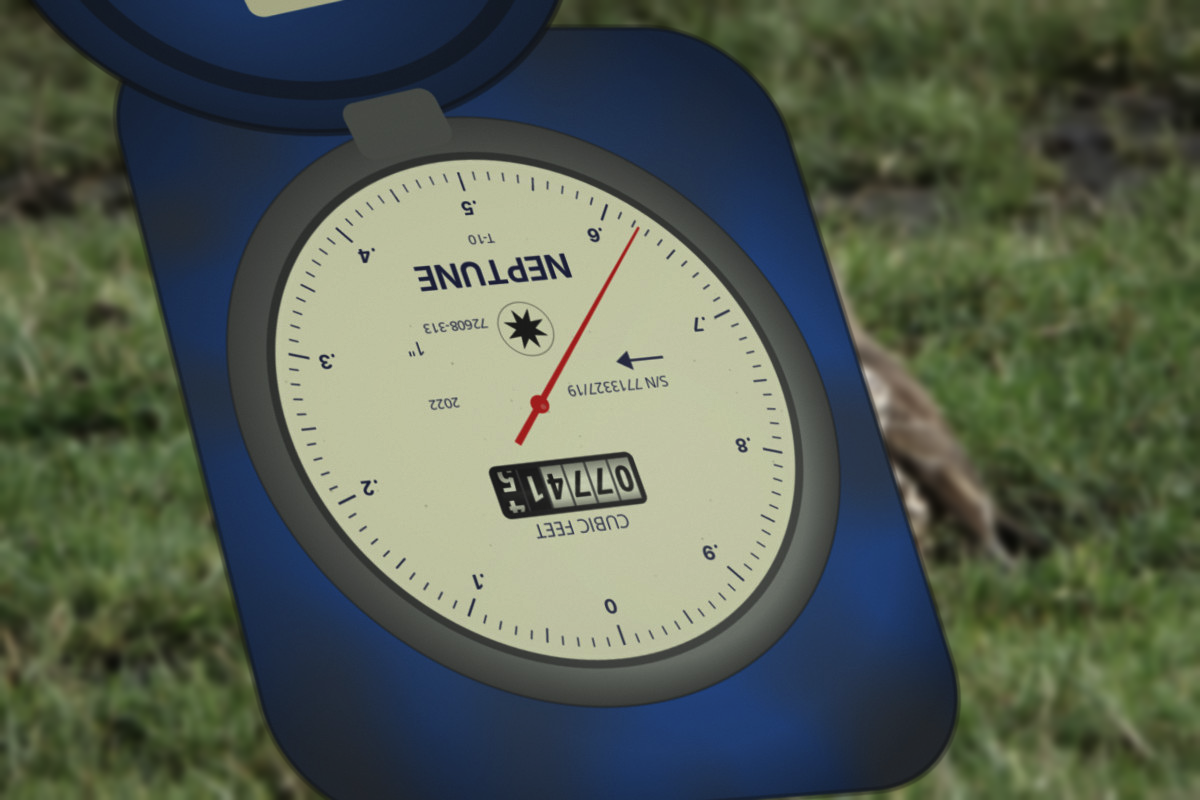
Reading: 77414.62 ft³
